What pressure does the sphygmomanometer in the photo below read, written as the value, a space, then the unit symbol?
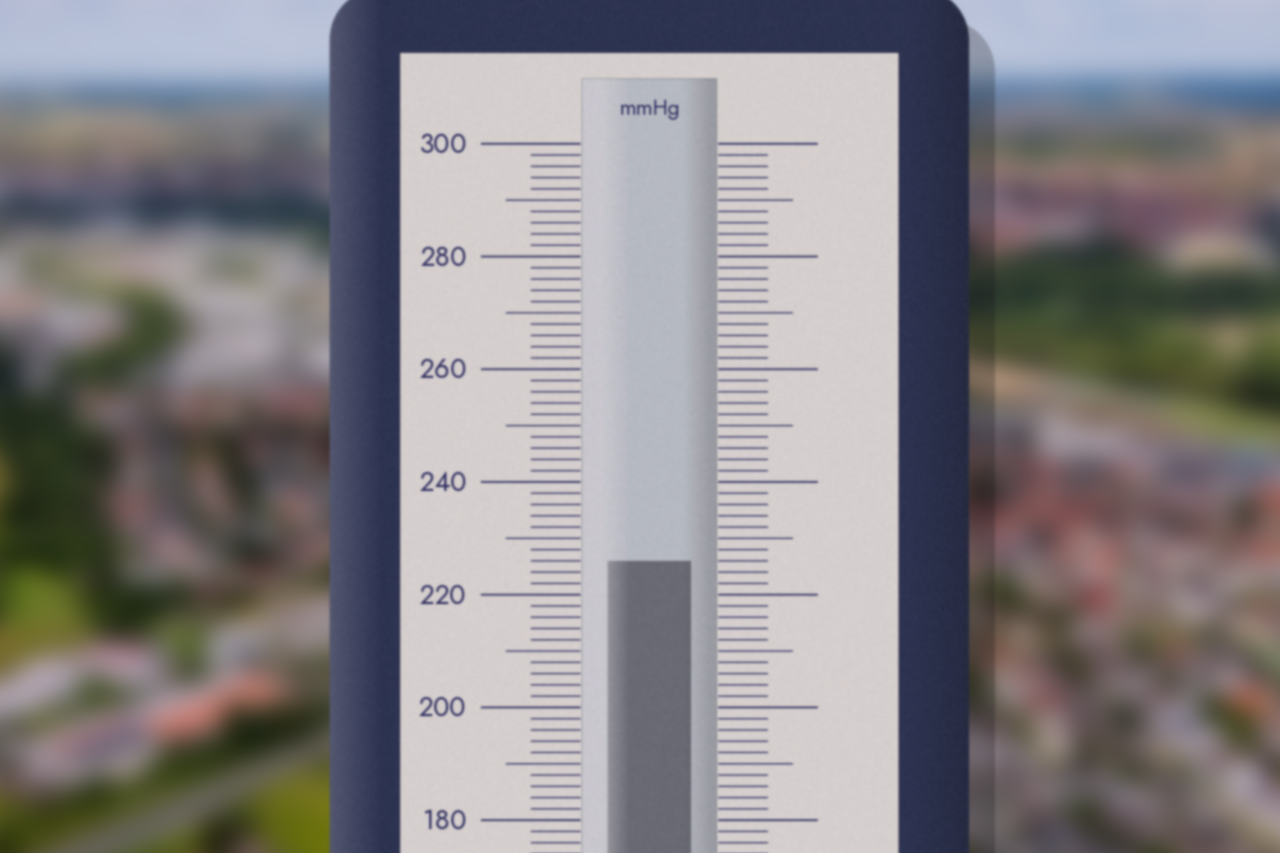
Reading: 226 mmHg
